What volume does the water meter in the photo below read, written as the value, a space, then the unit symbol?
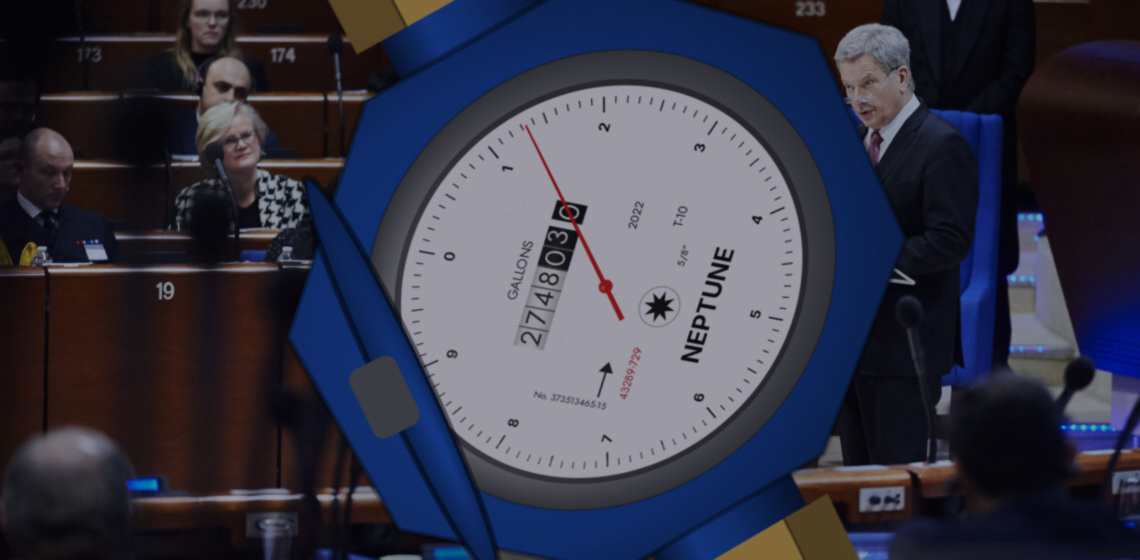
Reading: 2748031.3 gal
